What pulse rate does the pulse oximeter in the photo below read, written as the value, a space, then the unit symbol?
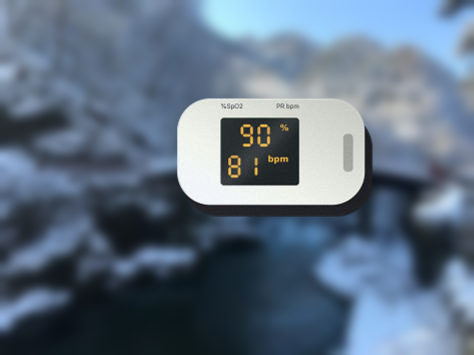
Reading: 81 bpm
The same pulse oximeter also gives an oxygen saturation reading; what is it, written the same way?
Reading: 90 %
